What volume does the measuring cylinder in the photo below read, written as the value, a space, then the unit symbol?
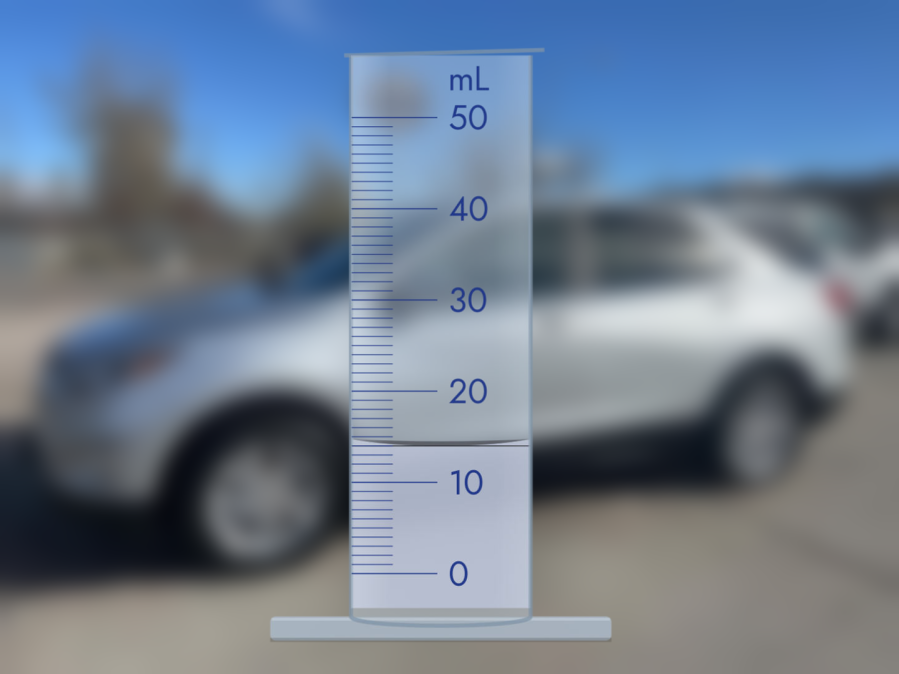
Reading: 14 mL
